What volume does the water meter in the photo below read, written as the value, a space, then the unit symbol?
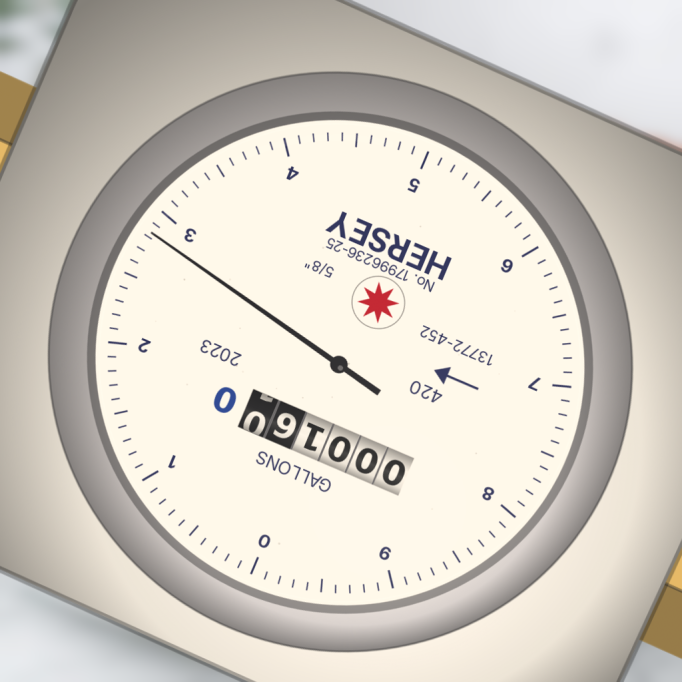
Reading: 1602.8 gal
